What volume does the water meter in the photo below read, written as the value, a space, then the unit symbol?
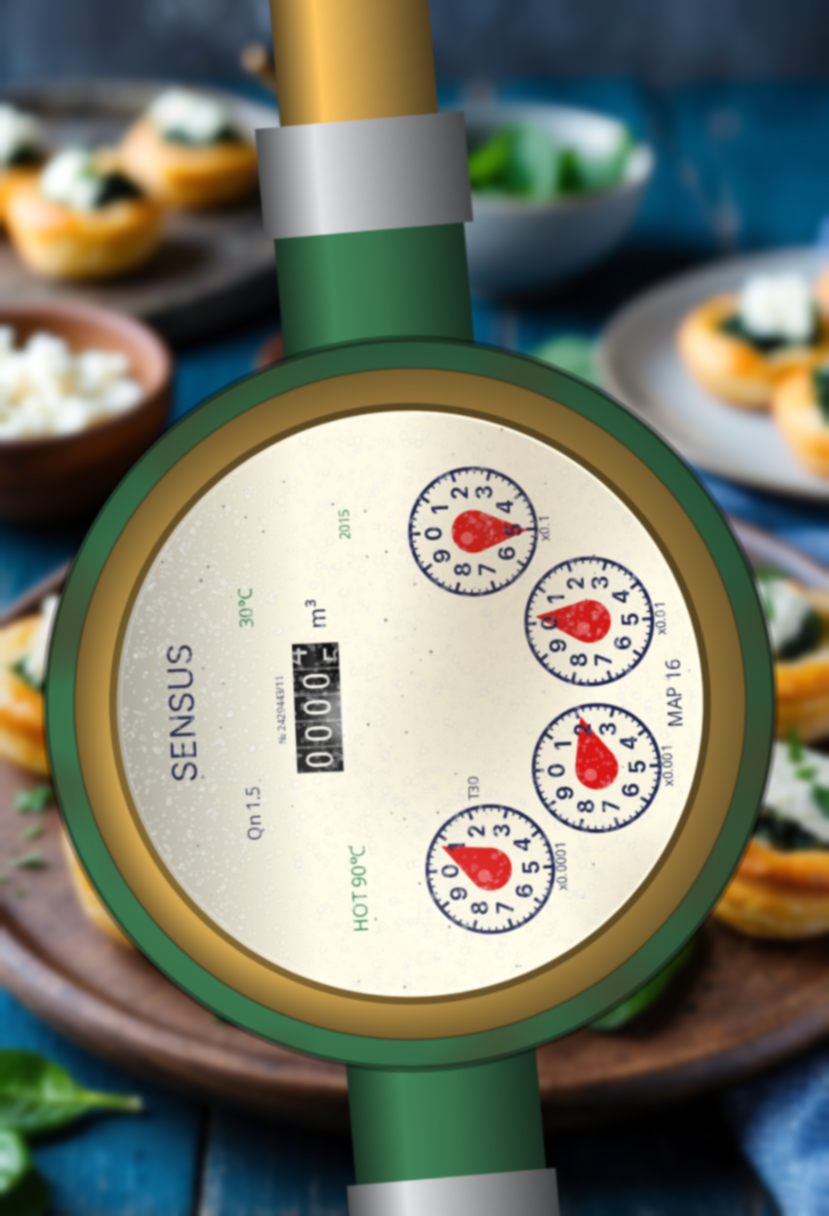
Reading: 4.5020 m³
